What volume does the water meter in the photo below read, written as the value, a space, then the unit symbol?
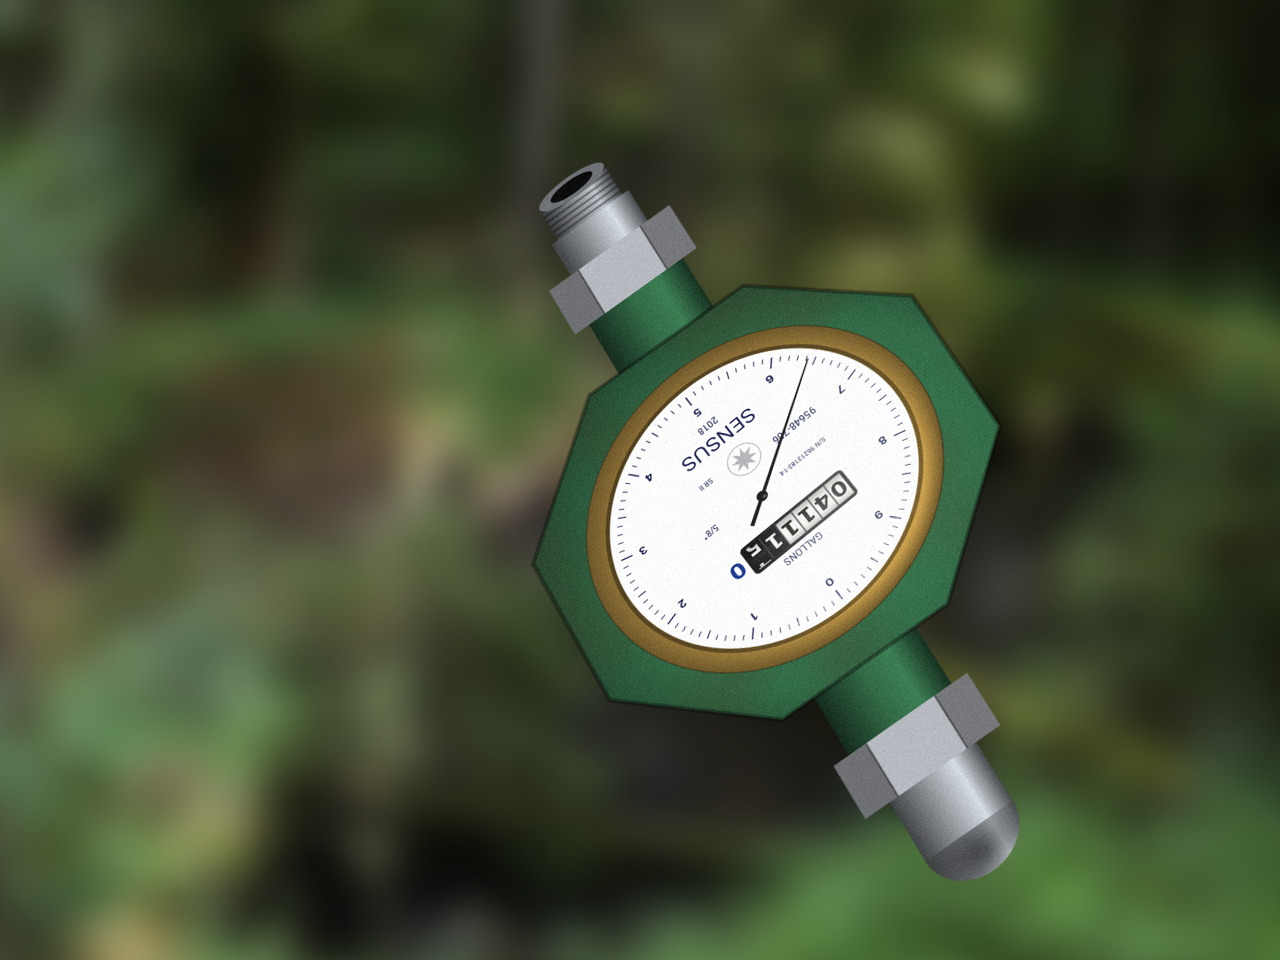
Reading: 411146.4 gal
